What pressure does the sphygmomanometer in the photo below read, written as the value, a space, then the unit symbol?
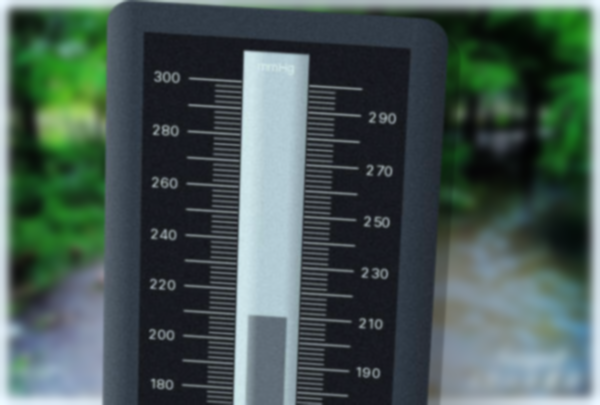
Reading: 210 mmHg
